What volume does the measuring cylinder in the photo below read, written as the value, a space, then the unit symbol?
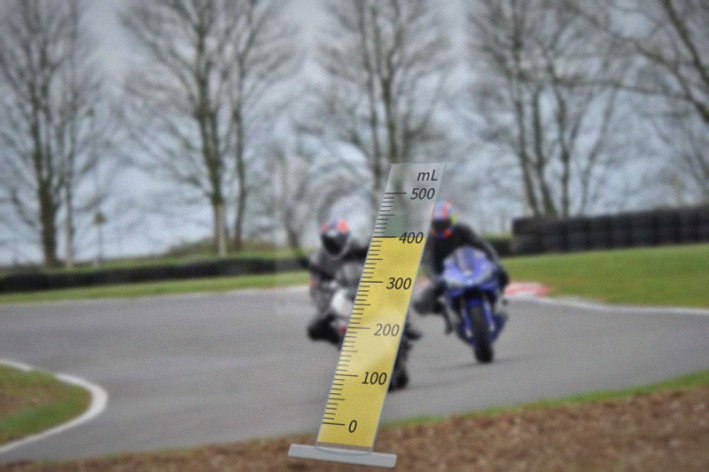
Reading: 400 mL
